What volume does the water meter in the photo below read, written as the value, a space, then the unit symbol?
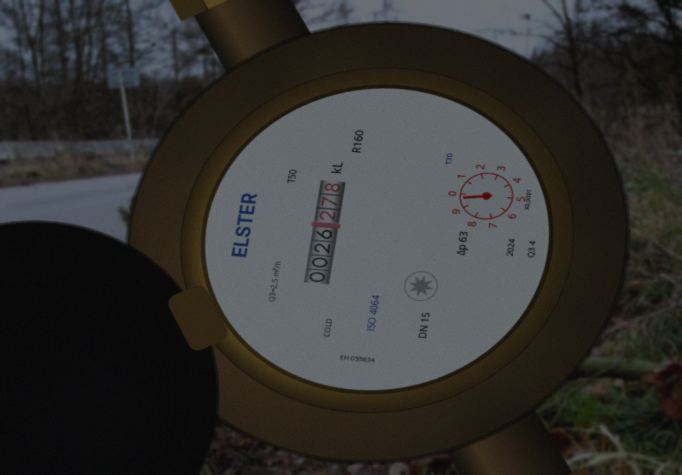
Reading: 26.2779 kL
